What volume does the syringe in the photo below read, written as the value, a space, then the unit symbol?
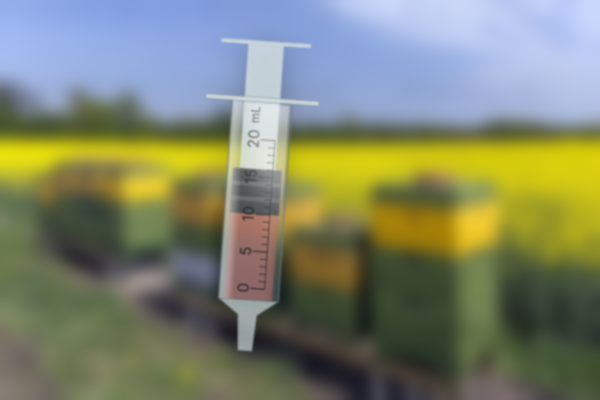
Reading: 10 mL
